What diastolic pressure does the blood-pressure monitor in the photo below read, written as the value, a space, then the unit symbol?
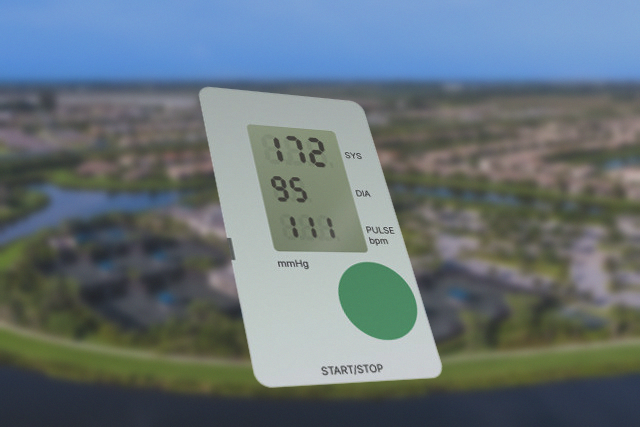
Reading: 95 mmHg
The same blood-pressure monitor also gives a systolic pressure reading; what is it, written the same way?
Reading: 172 mmHg
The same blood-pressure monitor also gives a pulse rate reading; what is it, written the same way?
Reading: 111 bpm
